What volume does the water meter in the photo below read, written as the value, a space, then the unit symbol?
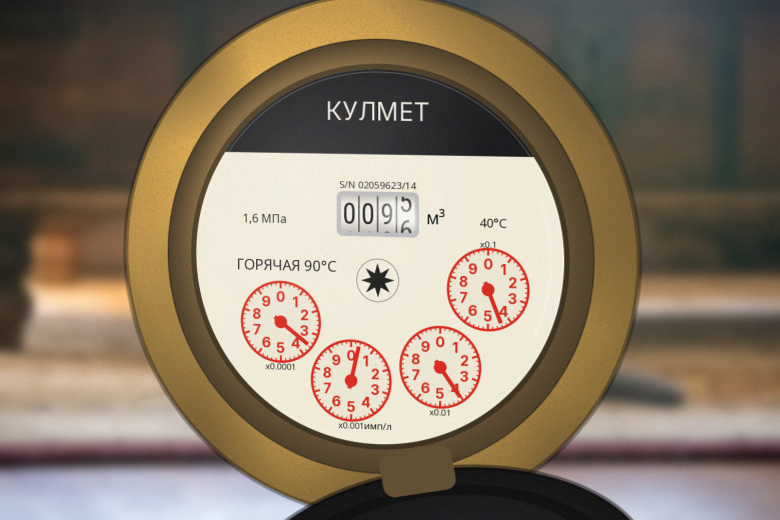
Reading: 95.4403 m³
